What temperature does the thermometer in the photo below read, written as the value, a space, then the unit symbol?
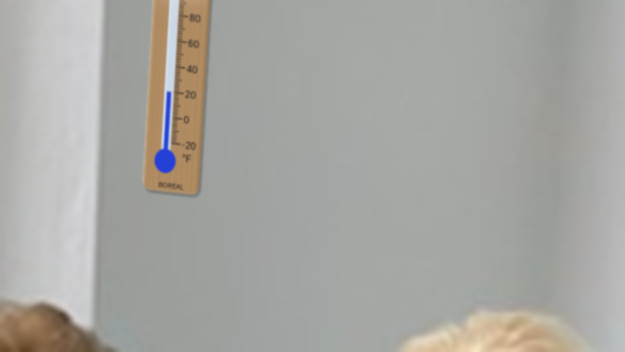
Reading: 20 °F
